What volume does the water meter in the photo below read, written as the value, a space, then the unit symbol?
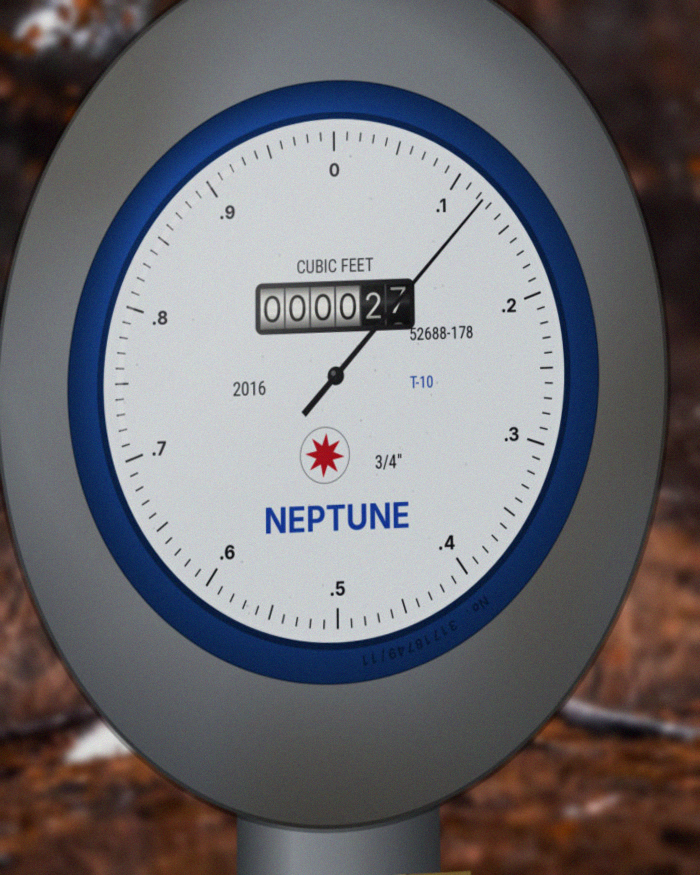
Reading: 27.12 ft³
